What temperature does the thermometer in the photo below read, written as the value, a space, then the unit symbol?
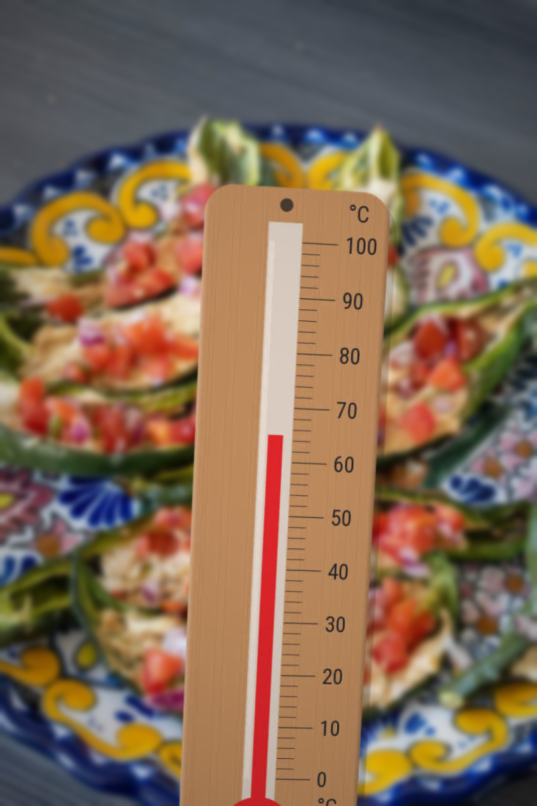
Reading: 65 °C
